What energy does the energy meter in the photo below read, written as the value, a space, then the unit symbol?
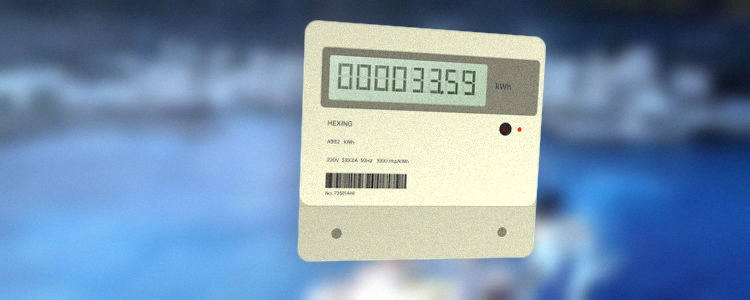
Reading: 33.59 kWh
